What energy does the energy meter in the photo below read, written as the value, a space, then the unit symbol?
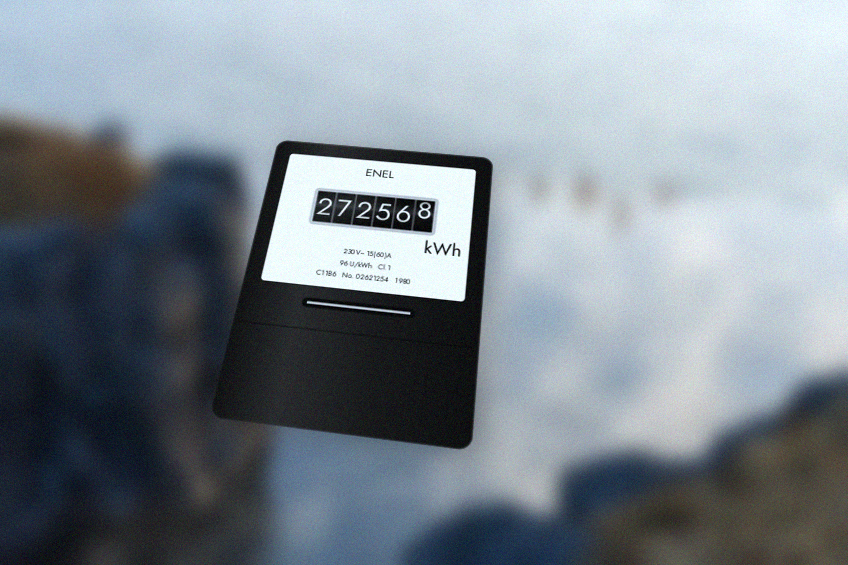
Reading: 272568 kWh
